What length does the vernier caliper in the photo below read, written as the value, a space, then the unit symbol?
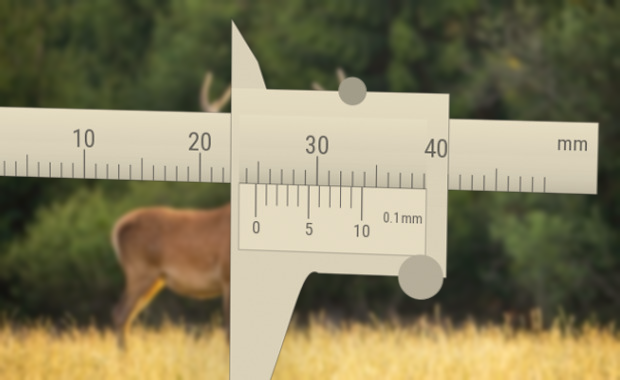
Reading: 24.8 mm
